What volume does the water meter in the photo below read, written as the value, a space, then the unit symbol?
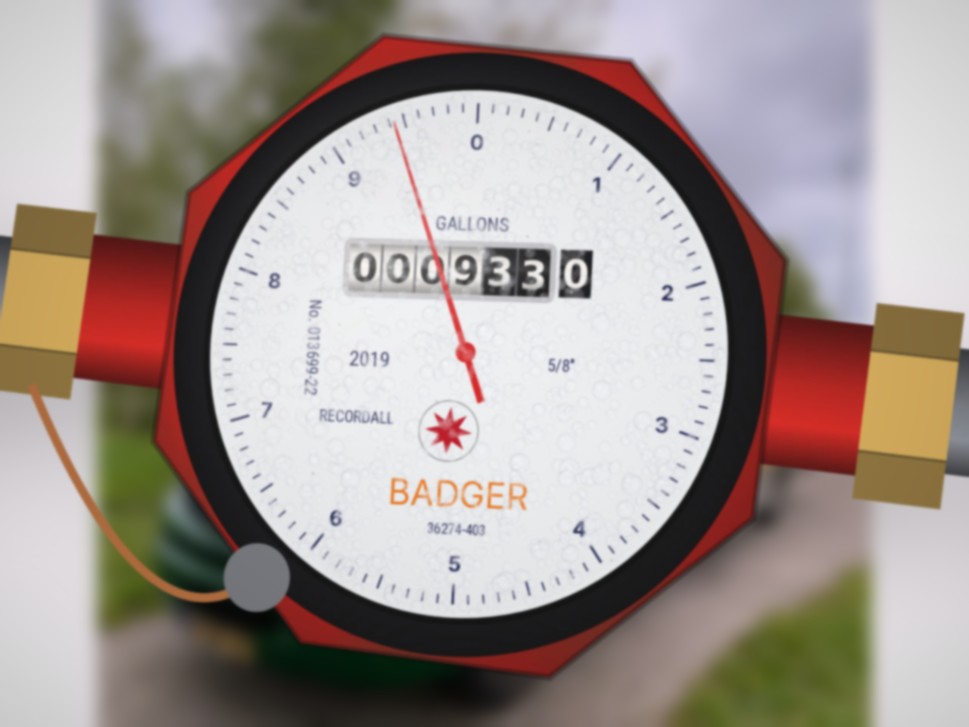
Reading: 9329.4 gal
